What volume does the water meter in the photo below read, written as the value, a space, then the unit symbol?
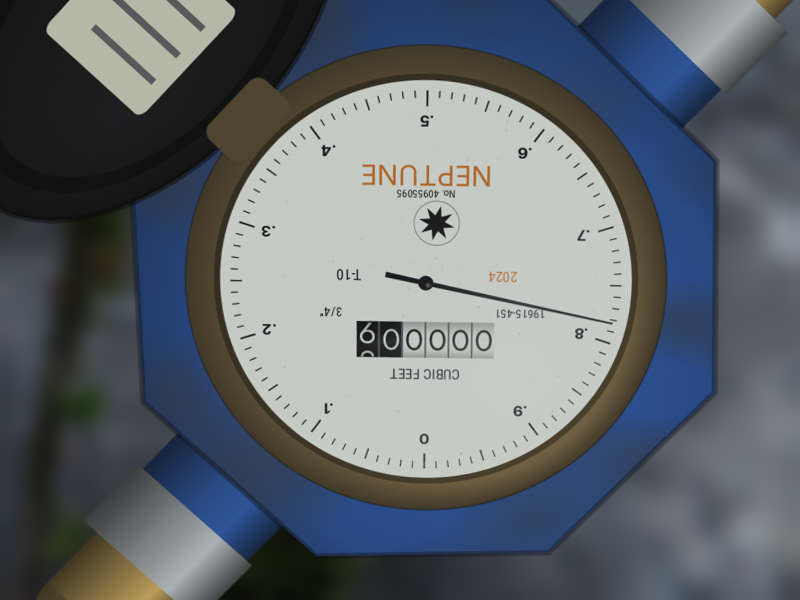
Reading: 8.78 ft³
